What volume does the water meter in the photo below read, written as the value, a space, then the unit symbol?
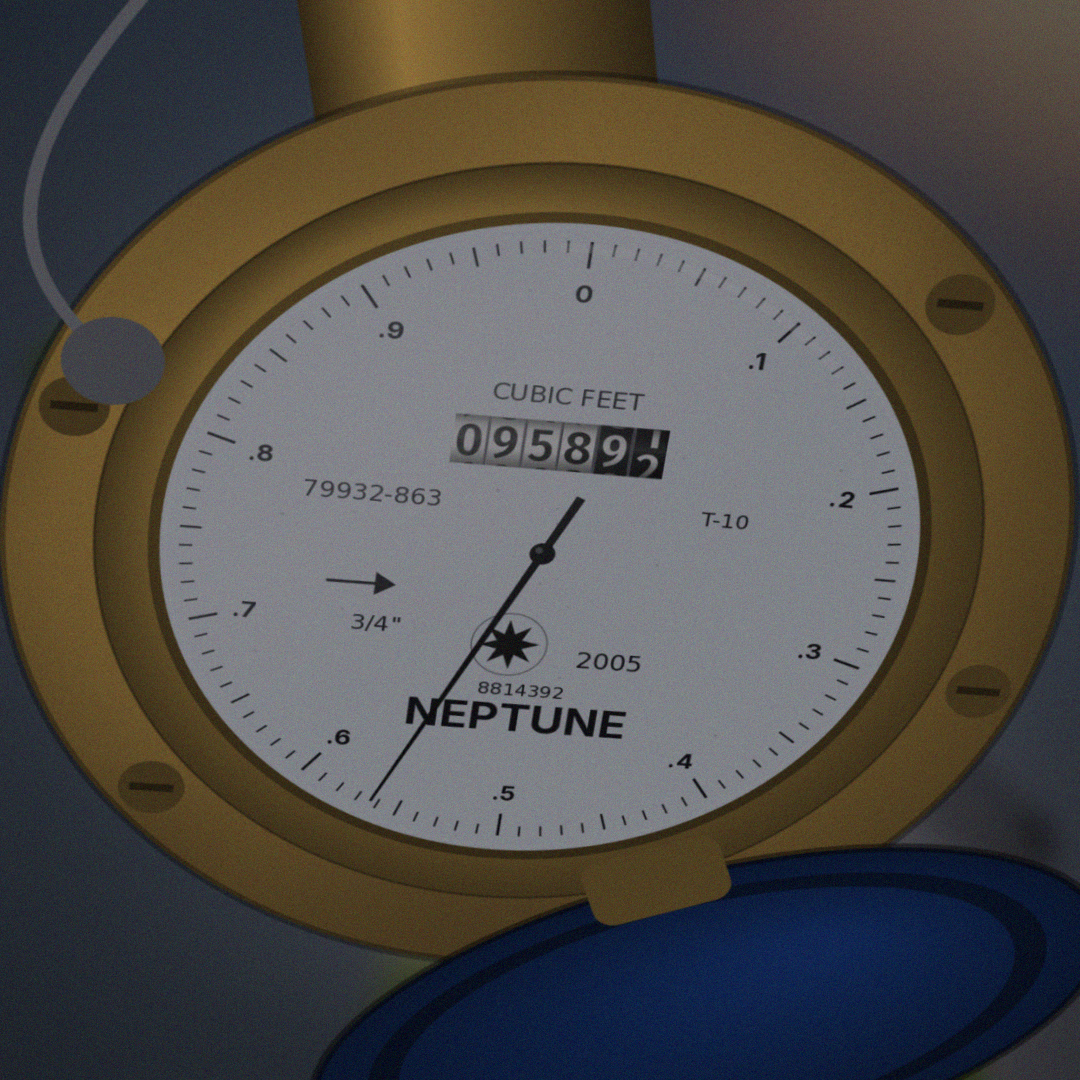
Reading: 95891.56 ft³
